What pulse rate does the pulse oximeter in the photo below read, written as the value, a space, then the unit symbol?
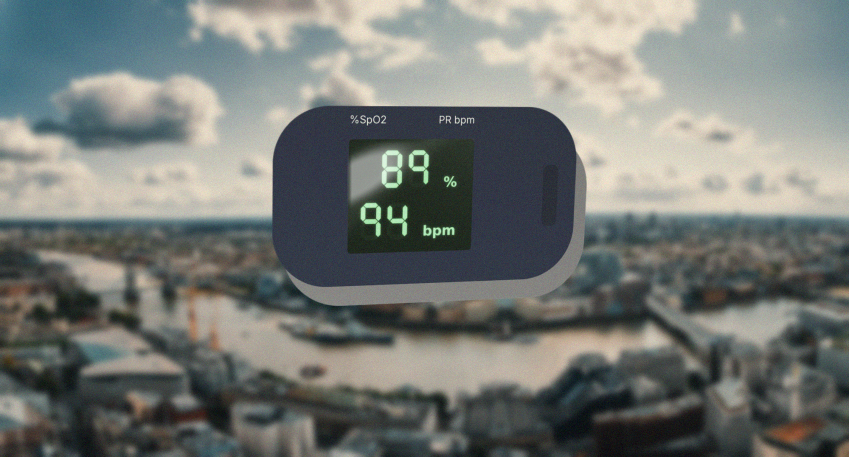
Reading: 94 bpm
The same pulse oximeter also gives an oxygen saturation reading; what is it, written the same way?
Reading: 89 %
